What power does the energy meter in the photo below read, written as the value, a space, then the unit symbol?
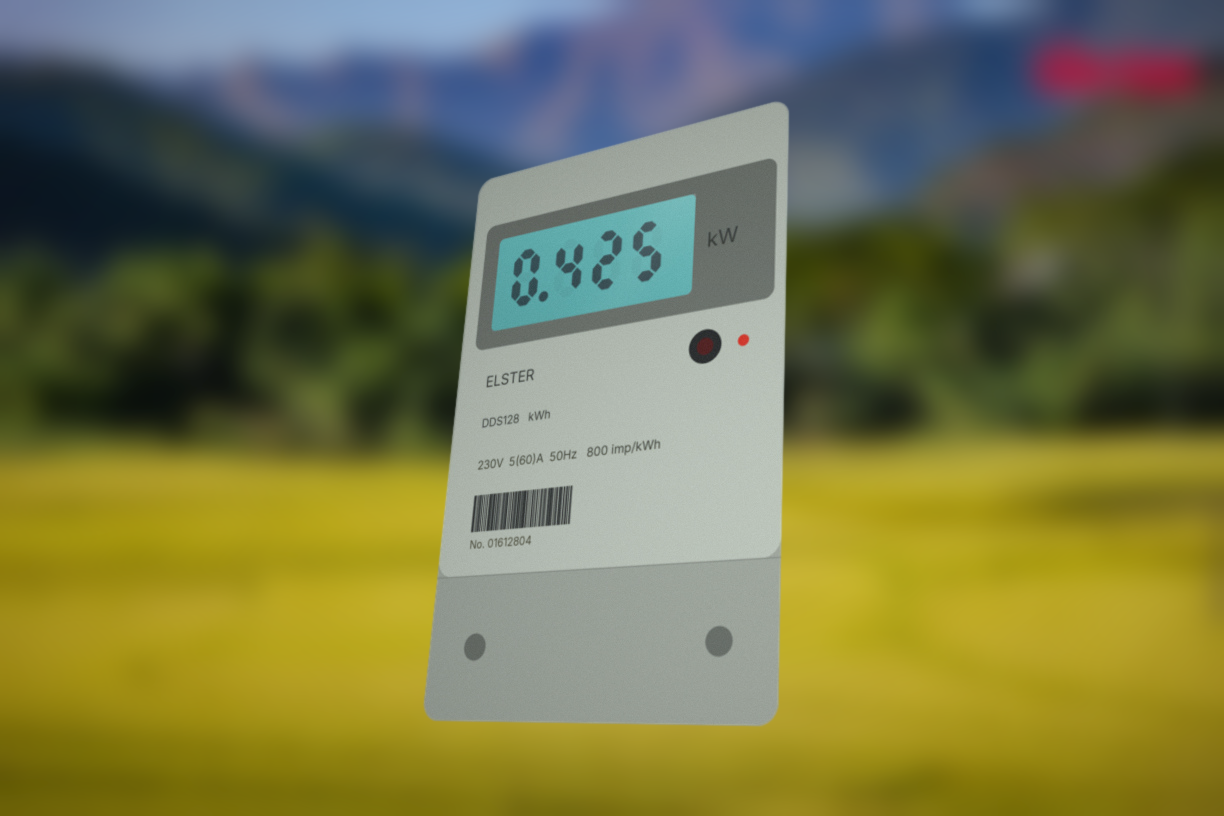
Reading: 0.425 kW
